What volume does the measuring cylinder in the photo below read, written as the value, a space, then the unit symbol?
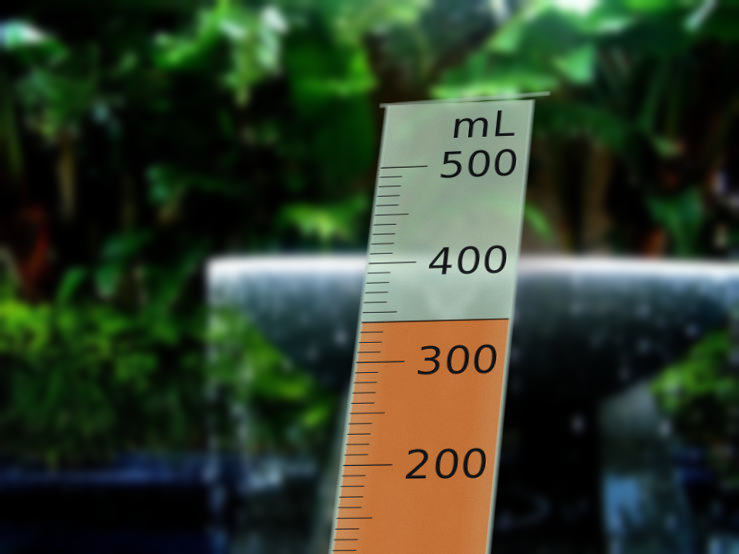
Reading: 340 mL
